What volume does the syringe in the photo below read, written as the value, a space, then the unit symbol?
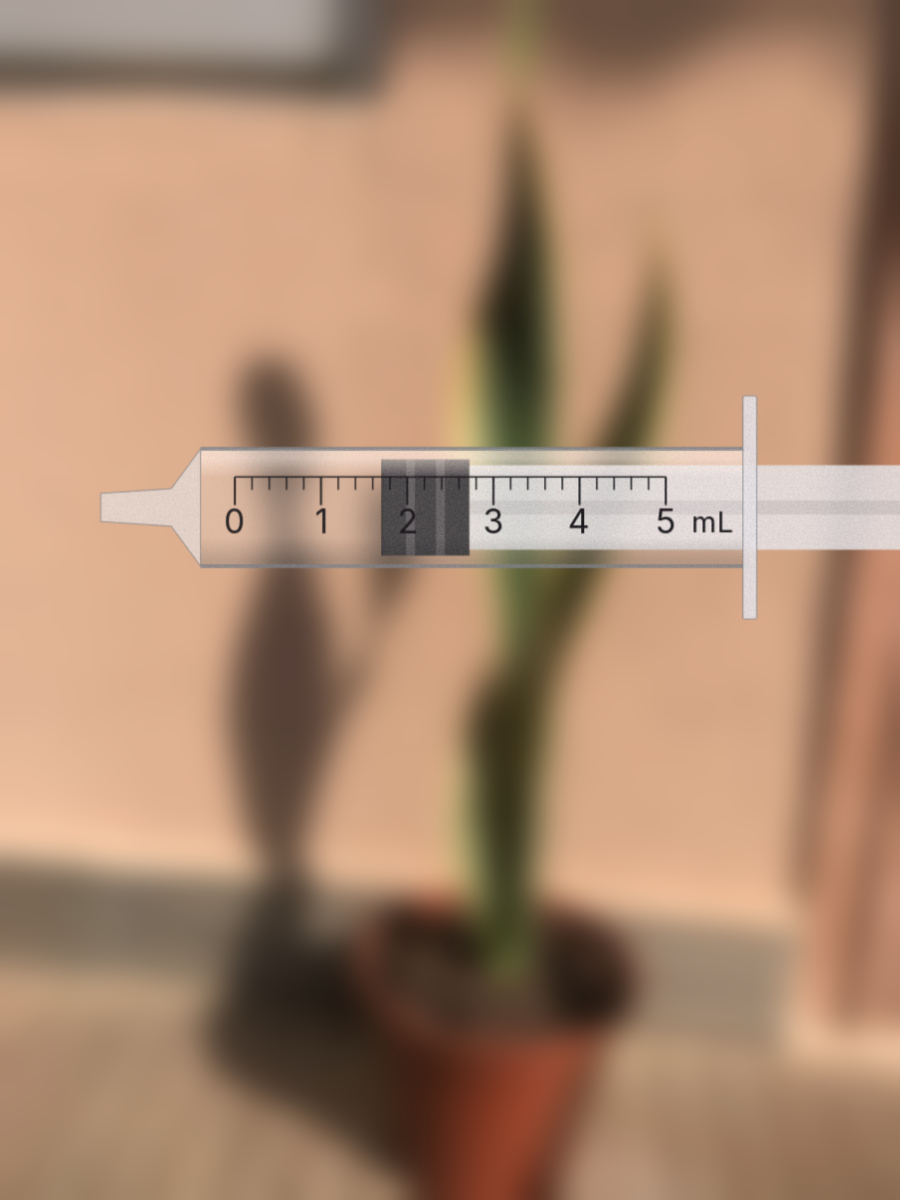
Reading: 1.7 mL
